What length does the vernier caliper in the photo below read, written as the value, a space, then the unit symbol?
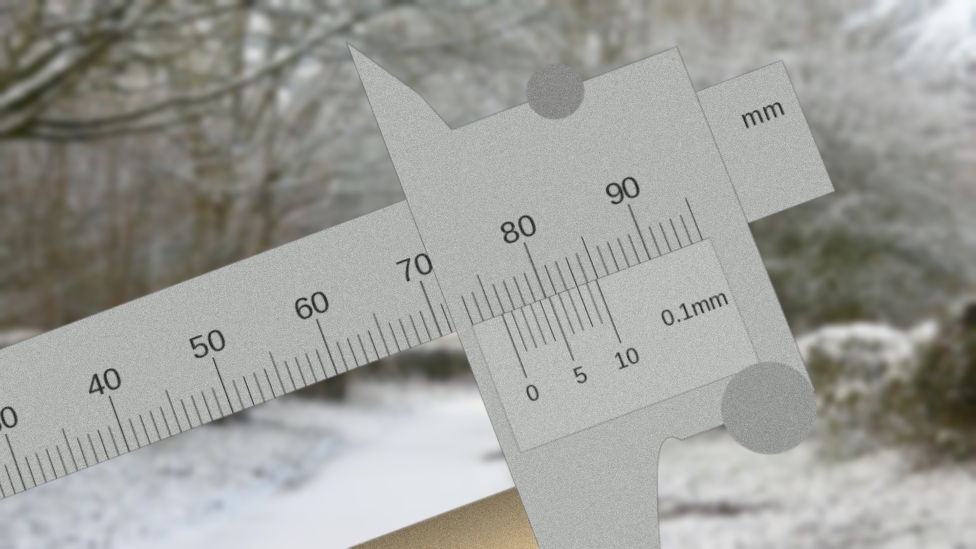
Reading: 75.8 mm
